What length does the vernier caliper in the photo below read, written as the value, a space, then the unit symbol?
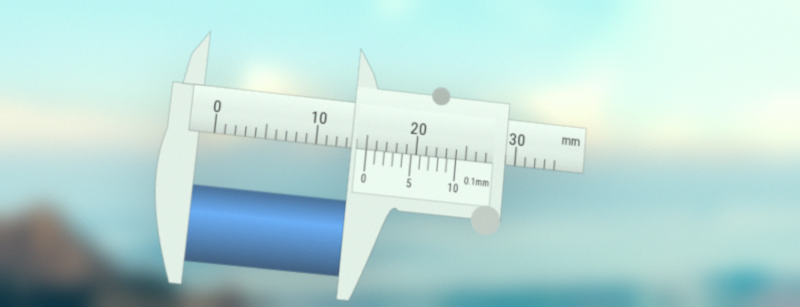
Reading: 15.0 mm
